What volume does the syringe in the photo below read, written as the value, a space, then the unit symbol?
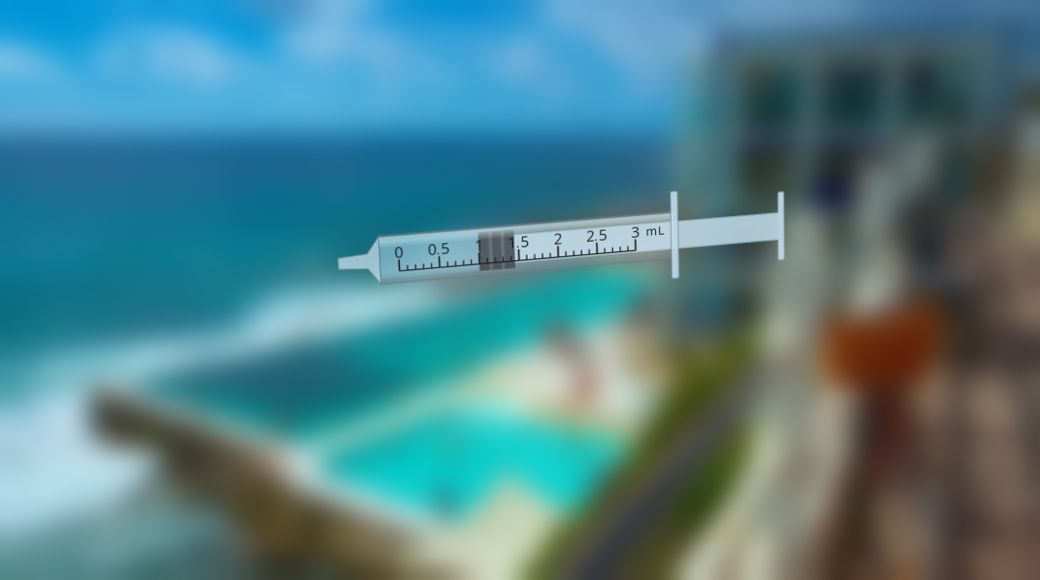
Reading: 1 mL
